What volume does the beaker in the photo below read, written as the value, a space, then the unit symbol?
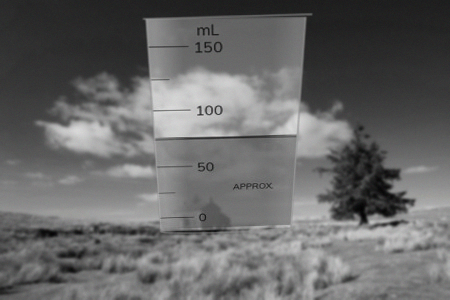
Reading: 75 mL
